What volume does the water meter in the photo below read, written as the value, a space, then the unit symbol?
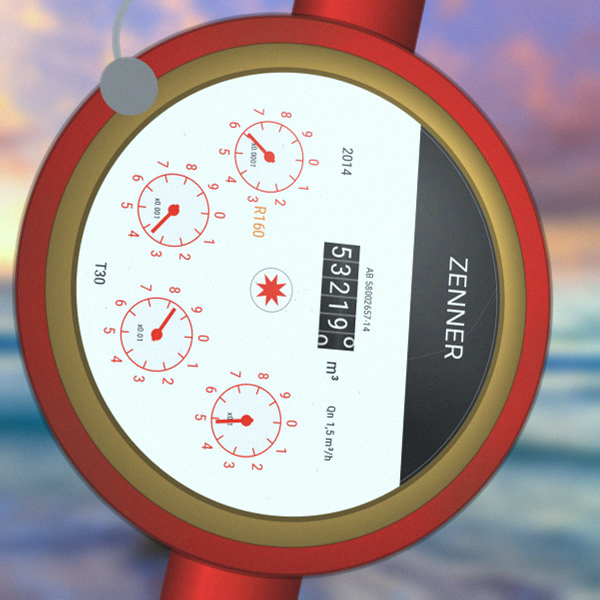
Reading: 532198.4836 m³
